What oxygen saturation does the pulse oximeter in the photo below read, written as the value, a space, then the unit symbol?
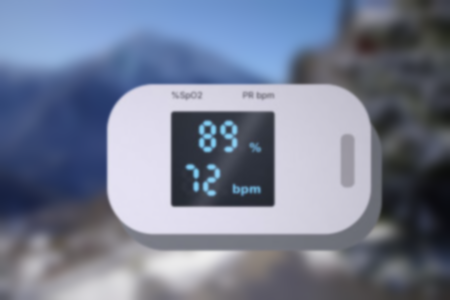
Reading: 89 %
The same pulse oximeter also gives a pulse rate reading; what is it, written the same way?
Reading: 72 bpm
